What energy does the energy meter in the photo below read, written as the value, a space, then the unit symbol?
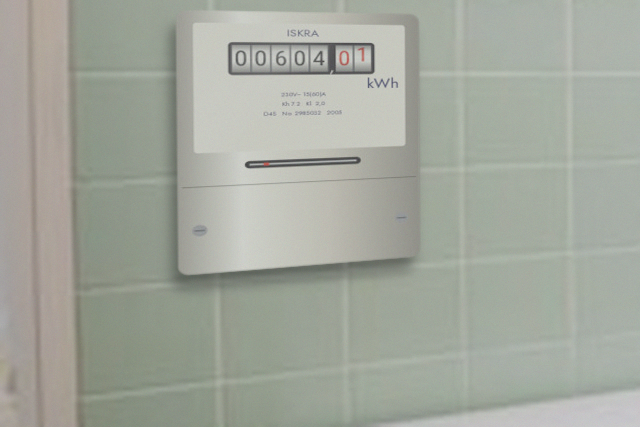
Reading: 604.01 kWh
